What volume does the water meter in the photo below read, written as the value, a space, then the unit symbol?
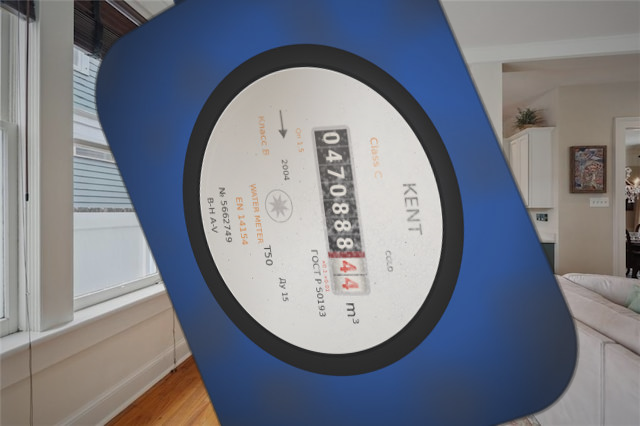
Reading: 470888.44 m³
